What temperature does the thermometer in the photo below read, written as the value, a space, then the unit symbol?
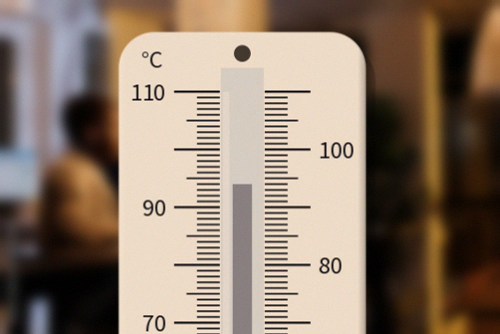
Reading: 94 °C
